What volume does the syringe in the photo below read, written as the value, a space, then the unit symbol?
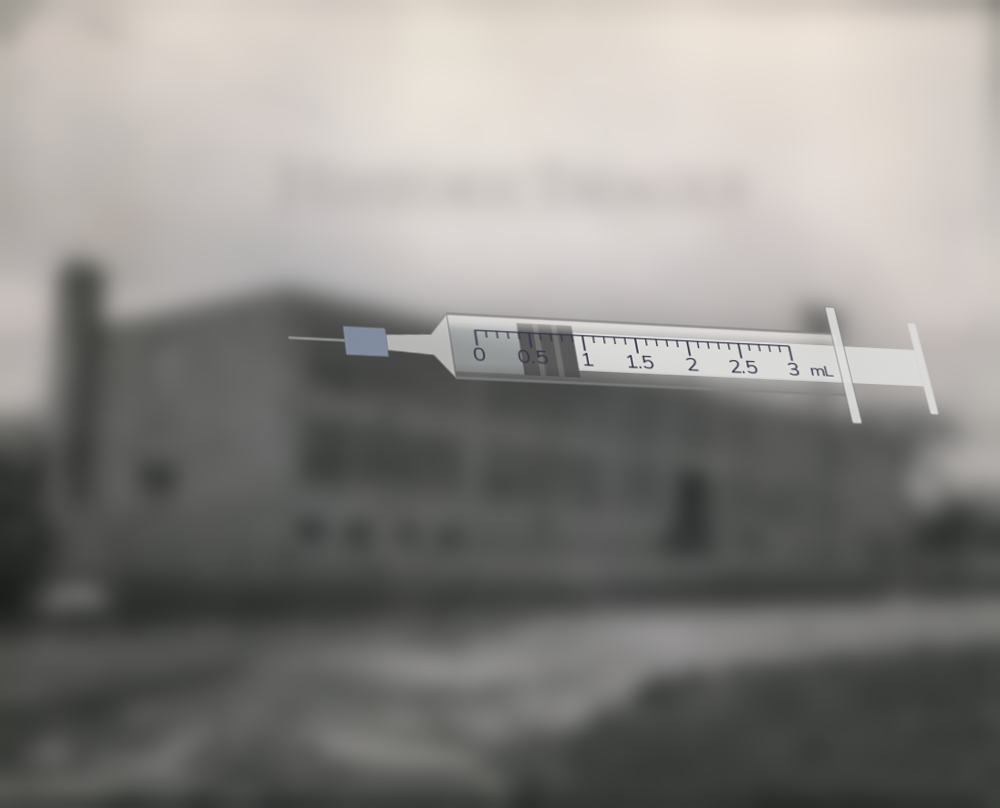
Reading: 0.4 mL
